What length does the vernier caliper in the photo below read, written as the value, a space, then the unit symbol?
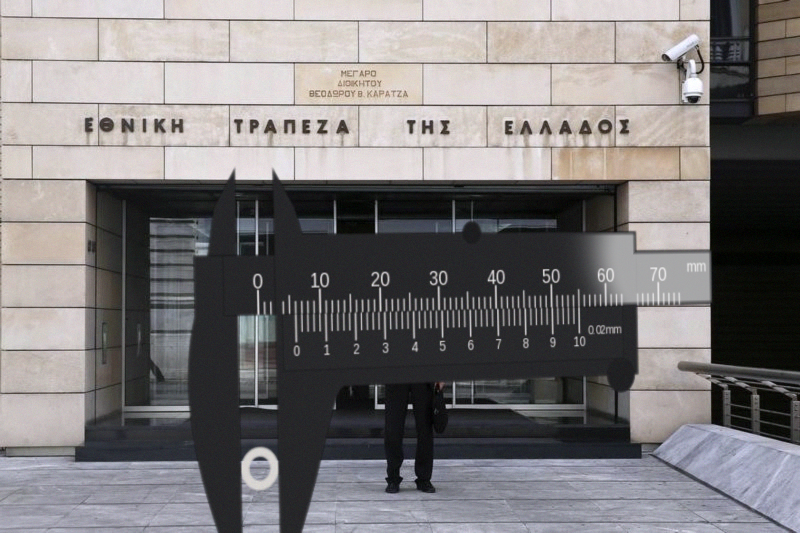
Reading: 6.0 mm
